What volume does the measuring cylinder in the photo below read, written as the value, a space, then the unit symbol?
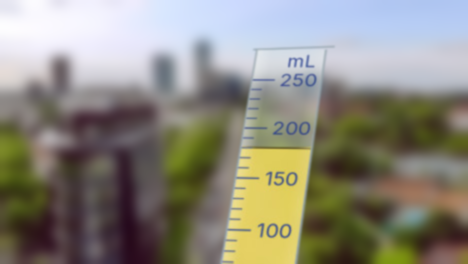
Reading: 180 mL
